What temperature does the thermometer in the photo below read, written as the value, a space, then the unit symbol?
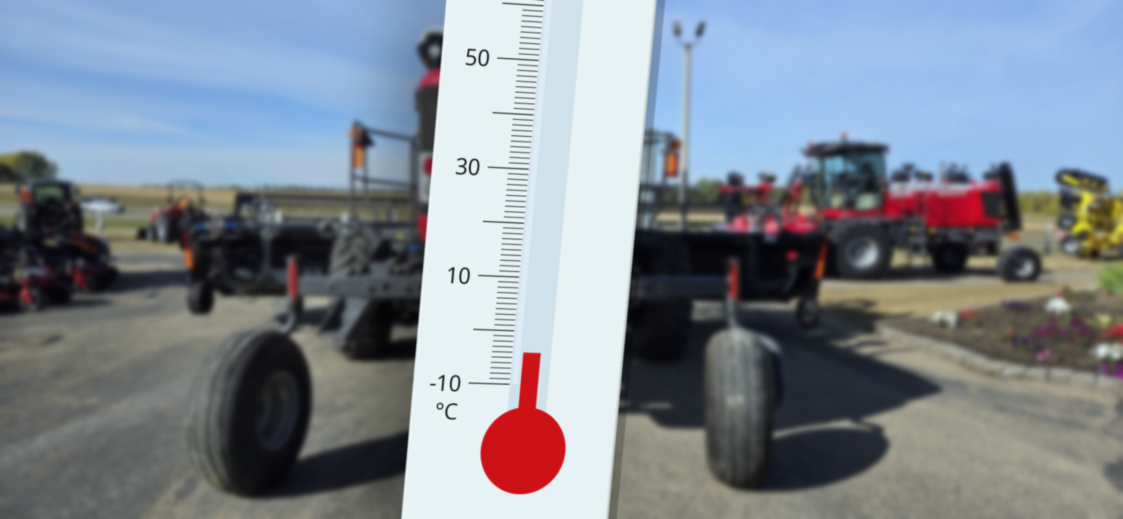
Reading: -4 °C
